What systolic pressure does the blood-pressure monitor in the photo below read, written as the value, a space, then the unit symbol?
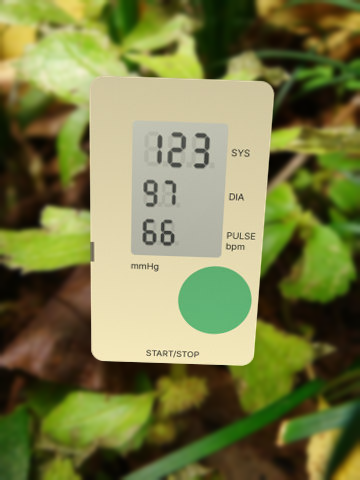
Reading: 123 mmHg
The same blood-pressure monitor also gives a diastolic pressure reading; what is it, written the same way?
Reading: 97 mmHg
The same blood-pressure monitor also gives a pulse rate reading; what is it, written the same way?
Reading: 66 bpm
